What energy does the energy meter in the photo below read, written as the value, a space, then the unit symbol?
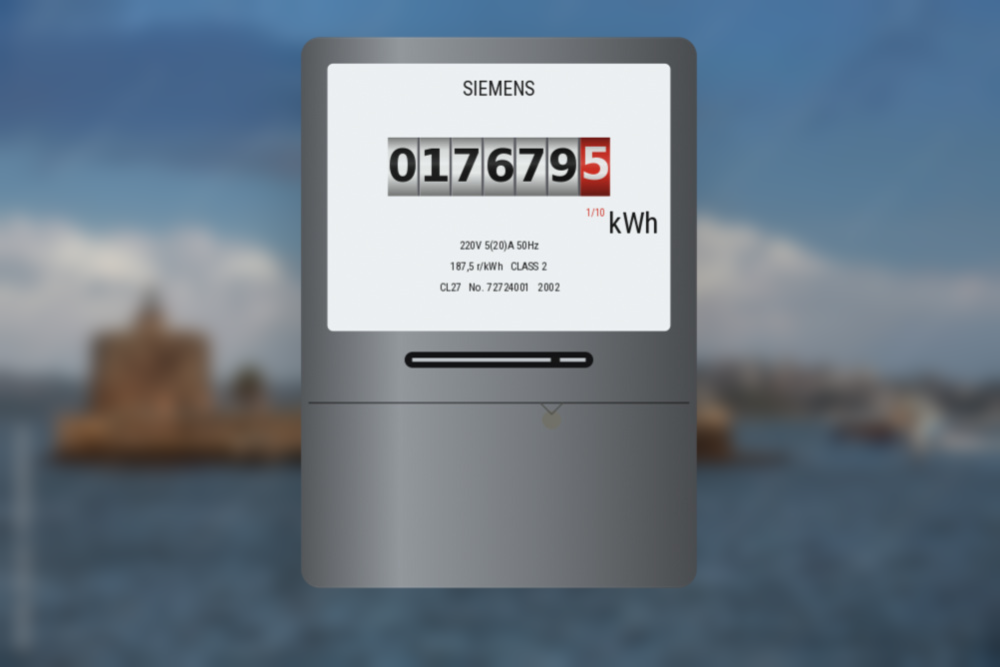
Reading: 17679.5 kWh
